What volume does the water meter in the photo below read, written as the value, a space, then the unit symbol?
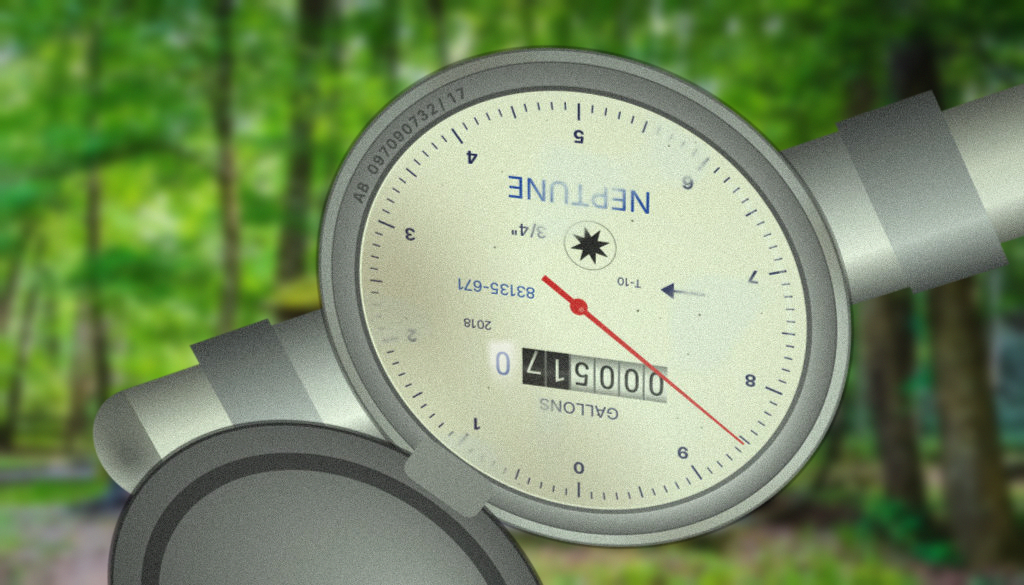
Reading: 5168.5 gal
